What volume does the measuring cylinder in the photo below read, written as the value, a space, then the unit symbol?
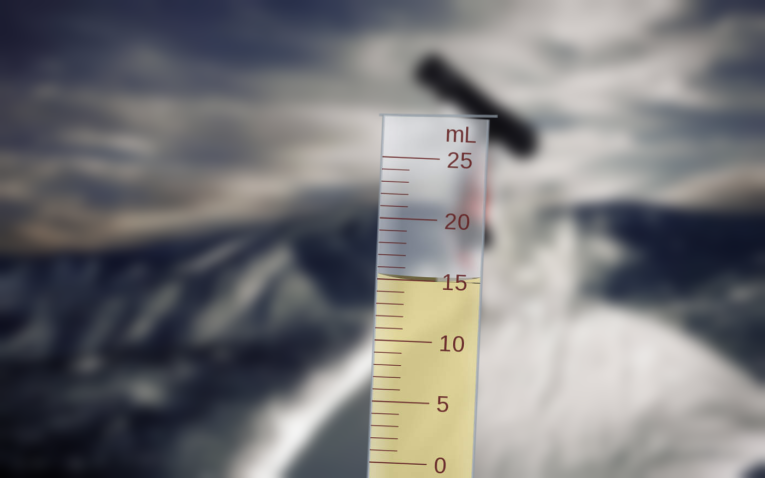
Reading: 15 mL
